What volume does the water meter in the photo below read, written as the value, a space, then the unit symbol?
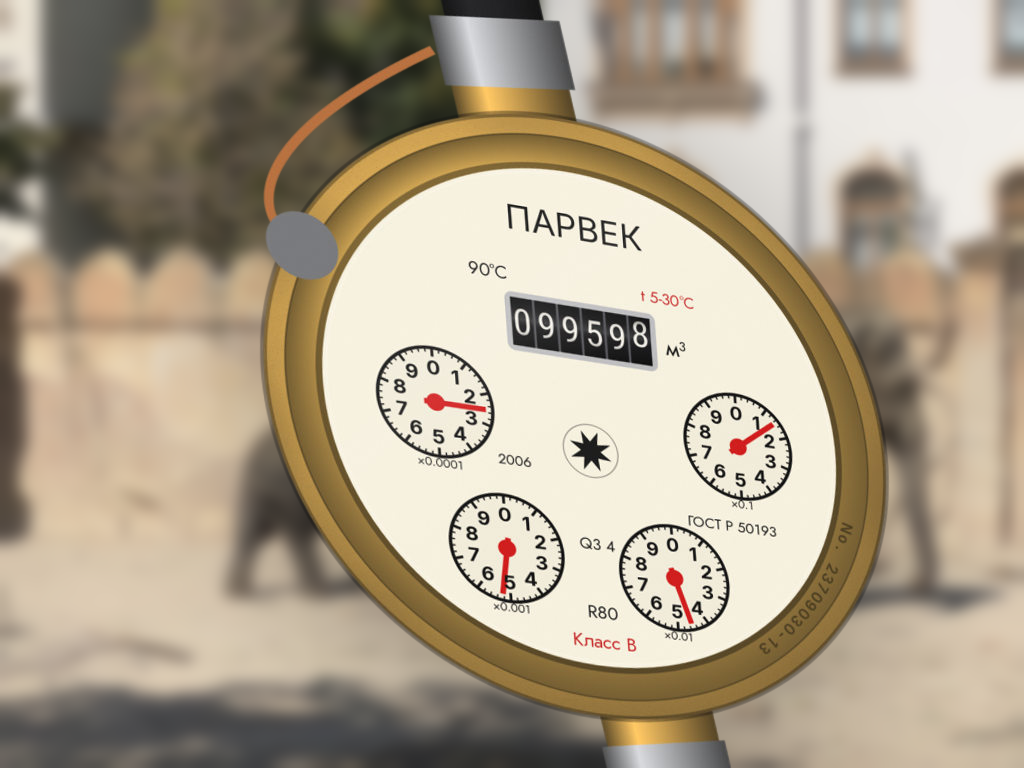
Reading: 99598.1452 m³
